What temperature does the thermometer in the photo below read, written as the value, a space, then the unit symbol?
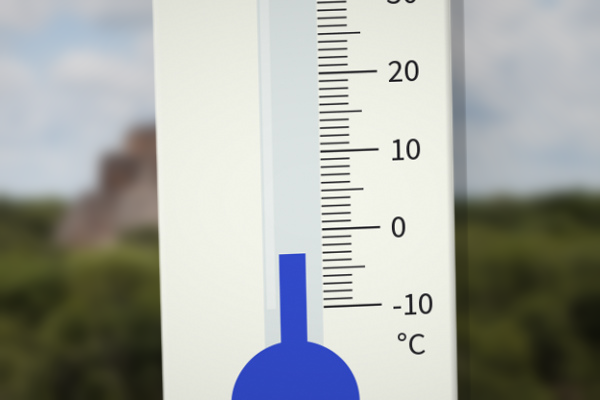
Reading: -3 °C
